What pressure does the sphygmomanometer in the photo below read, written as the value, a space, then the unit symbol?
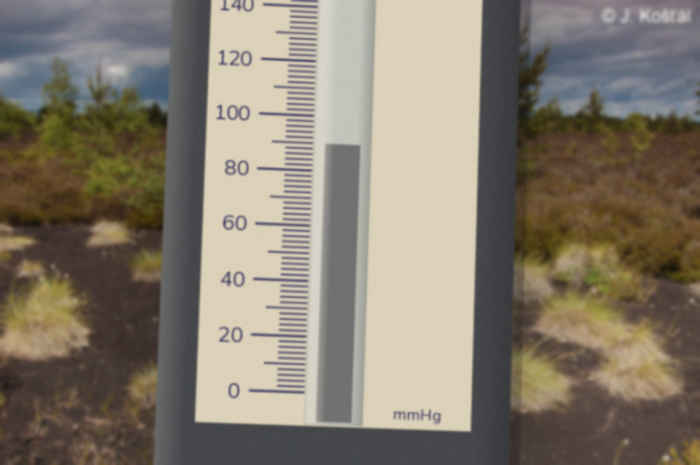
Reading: 90 mmHg
